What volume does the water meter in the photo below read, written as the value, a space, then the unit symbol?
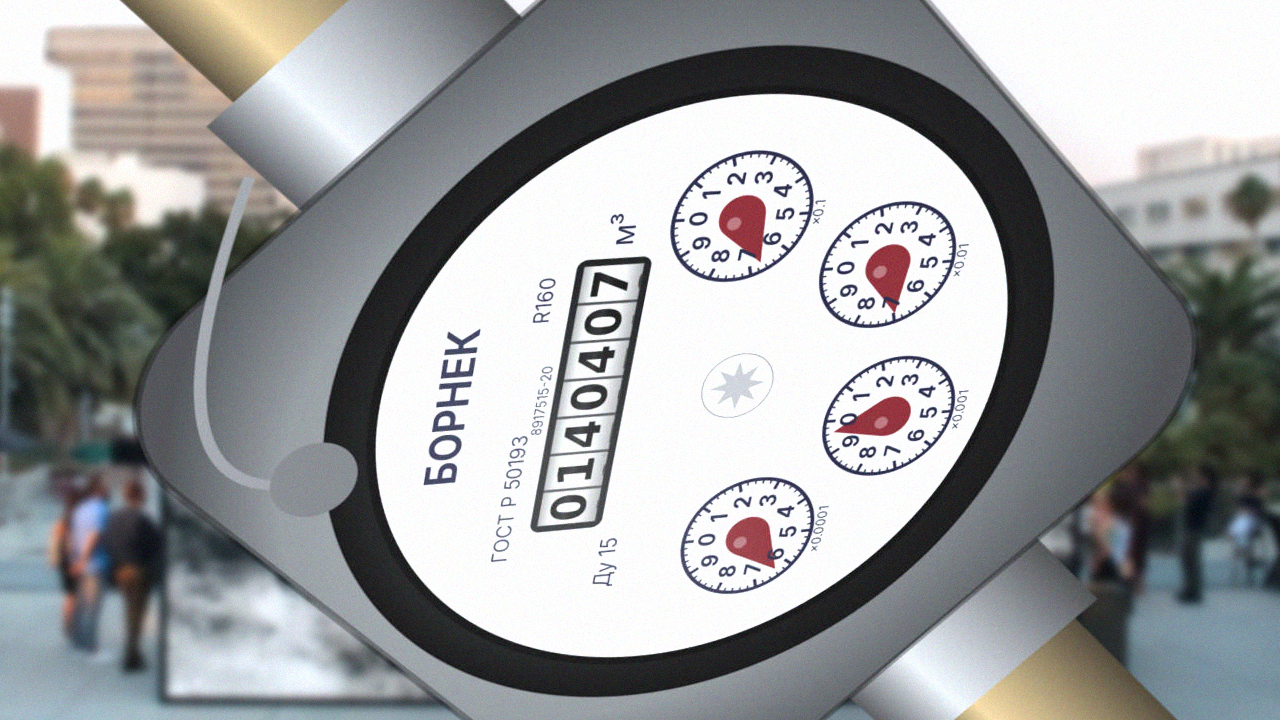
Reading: 140407.6696 m³
